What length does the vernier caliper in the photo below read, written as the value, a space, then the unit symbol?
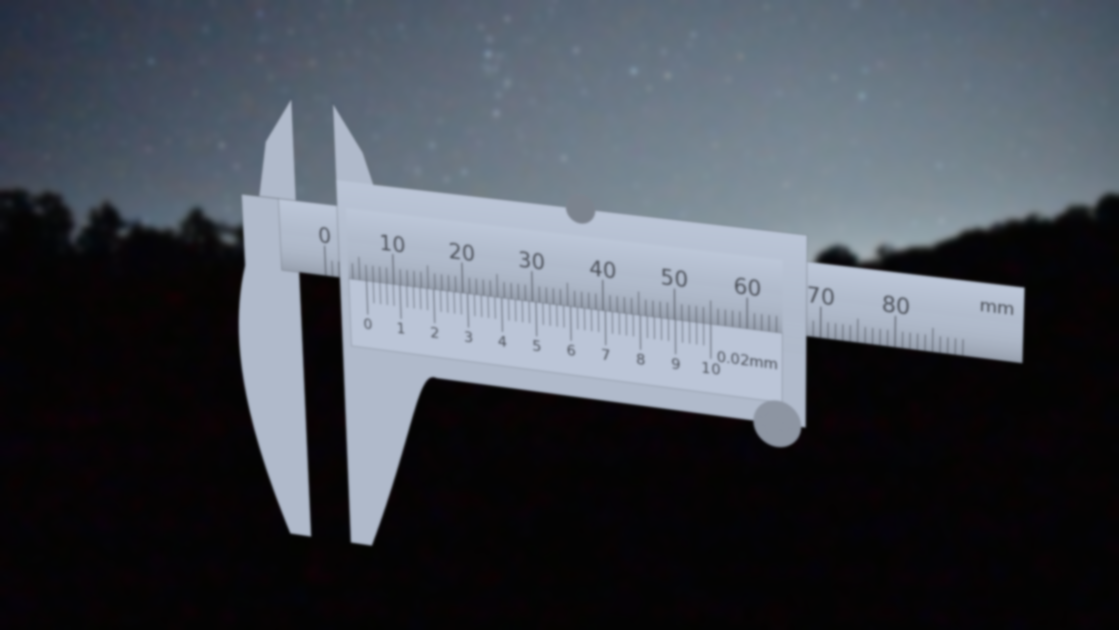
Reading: 6.0 mm
